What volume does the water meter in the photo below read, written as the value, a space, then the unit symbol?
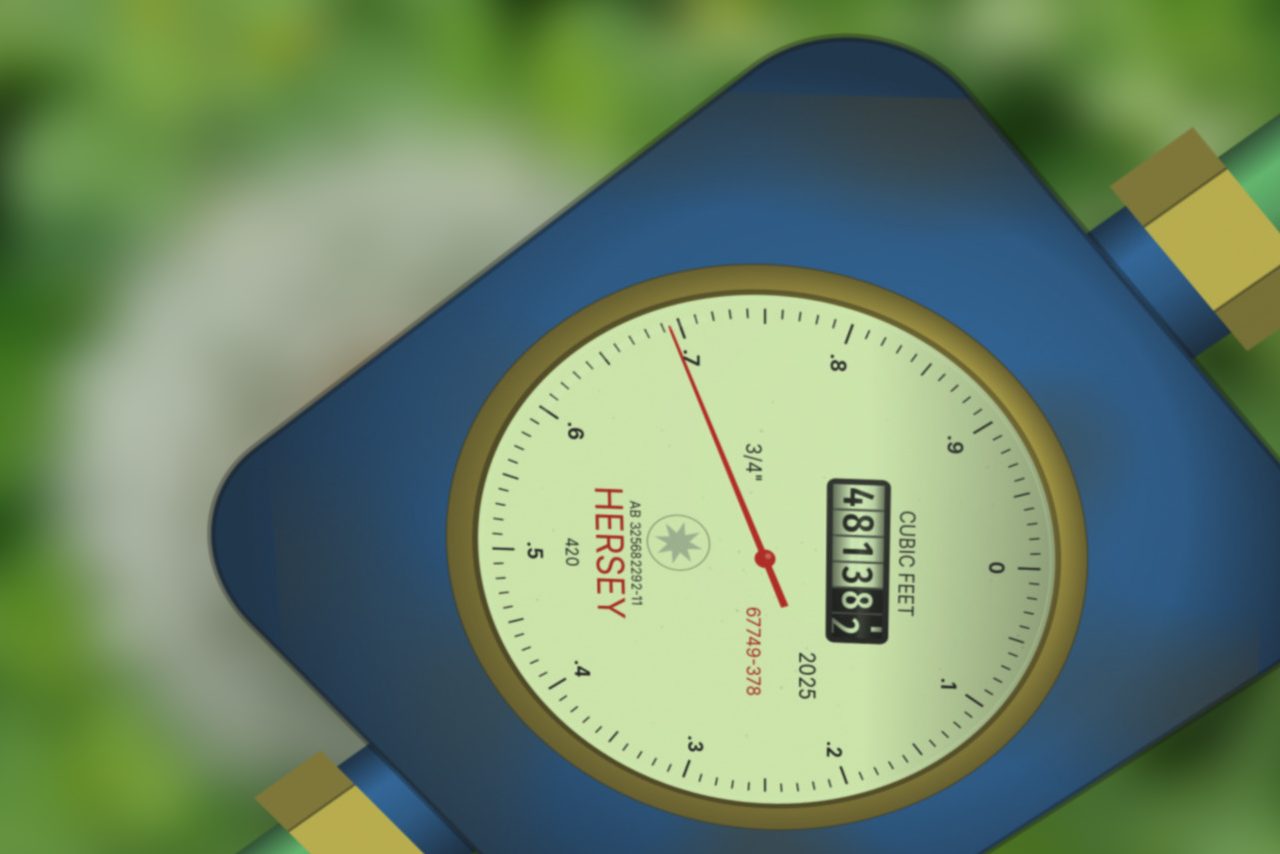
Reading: 481381.69 ft³
